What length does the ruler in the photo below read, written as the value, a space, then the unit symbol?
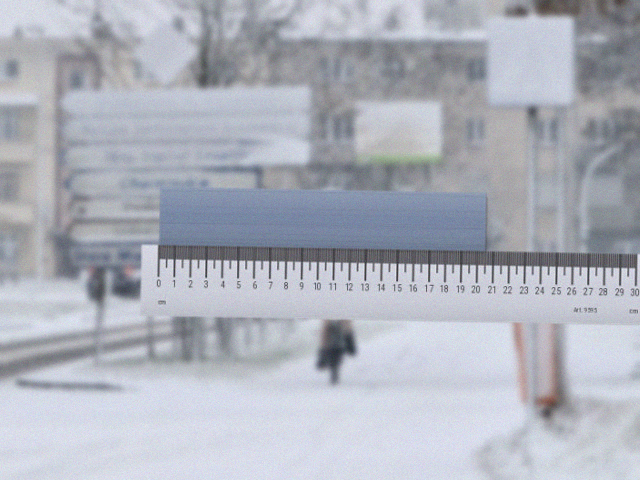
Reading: 20.5 cm
